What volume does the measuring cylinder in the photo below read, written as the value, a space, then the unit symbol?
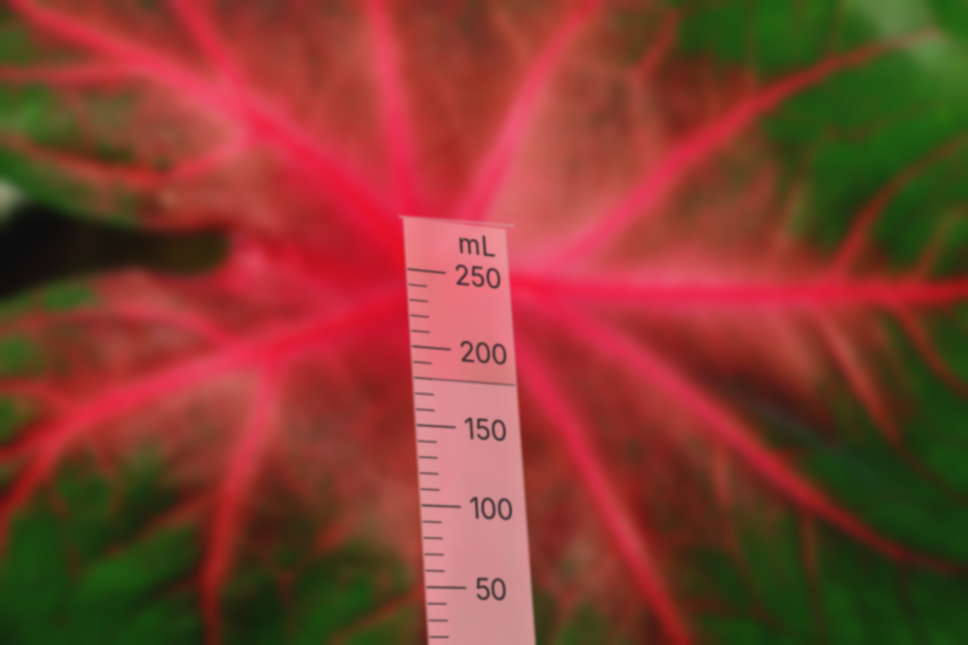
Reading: 180 mL
